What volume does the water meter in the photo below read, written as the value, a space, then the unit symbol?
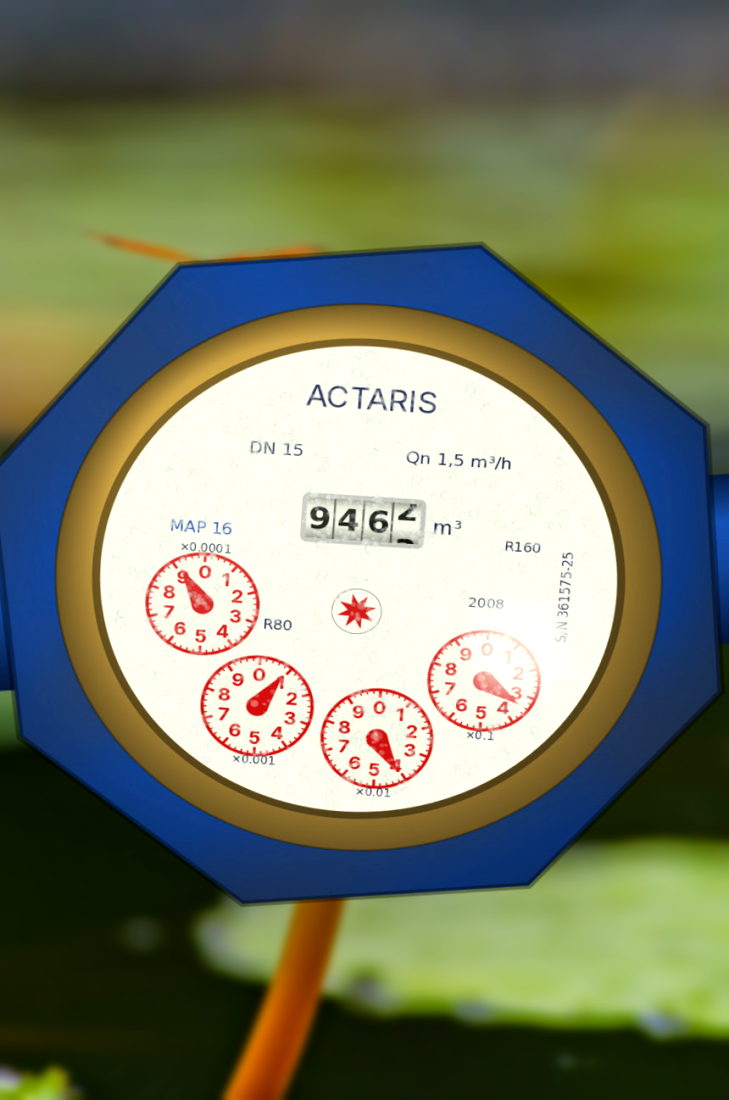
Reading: 9462.3409 m³
